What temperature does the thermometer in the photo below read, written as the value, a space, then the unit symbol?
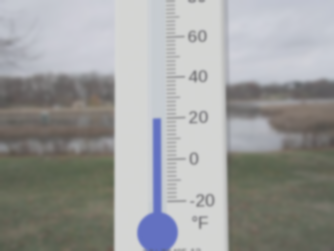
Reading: 20 °F
